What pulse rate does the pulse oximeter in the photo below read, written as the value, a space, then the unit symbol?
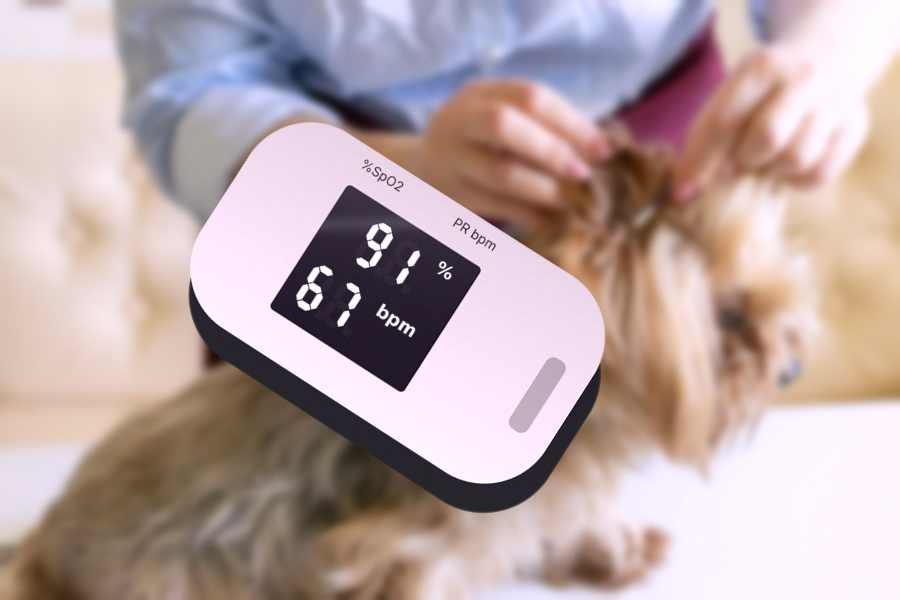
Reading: 67 bpm
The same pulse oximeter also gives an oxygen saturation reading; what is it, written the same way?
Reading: 91 %
